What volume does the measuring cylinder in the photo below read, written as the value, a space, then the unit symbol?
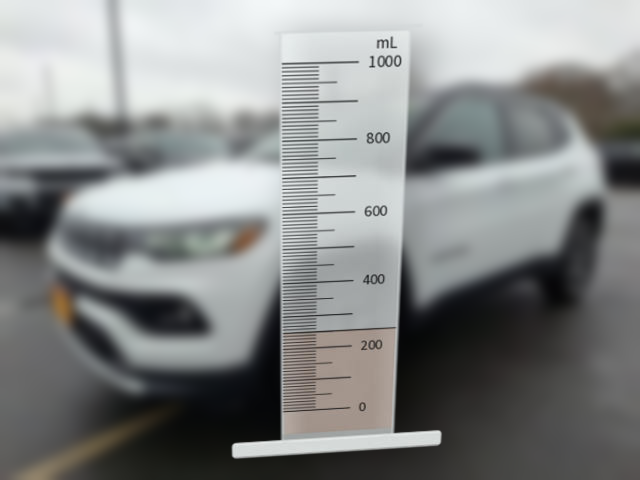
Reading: 250 mL
